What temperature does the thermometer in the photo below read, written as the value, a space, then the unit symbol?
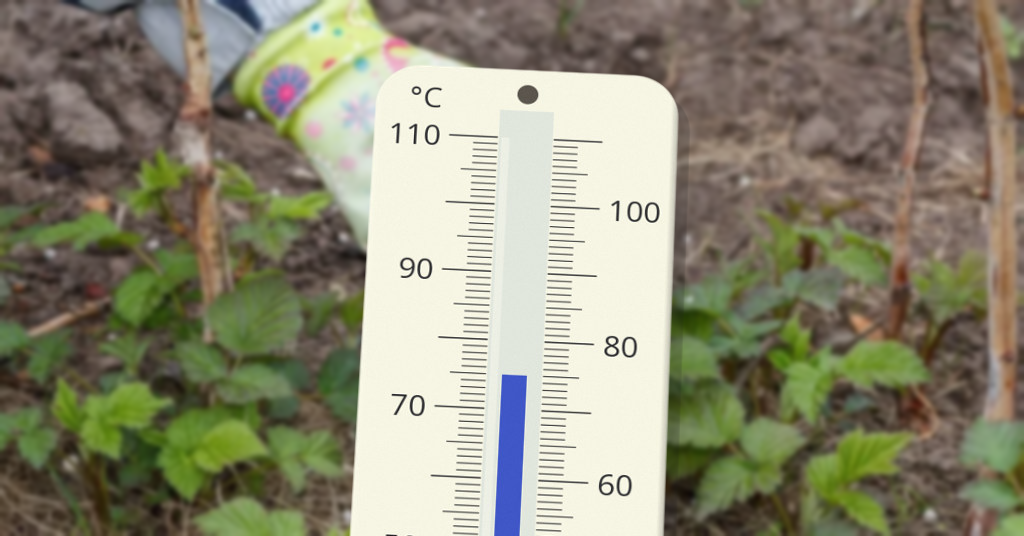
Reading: 75 °C
